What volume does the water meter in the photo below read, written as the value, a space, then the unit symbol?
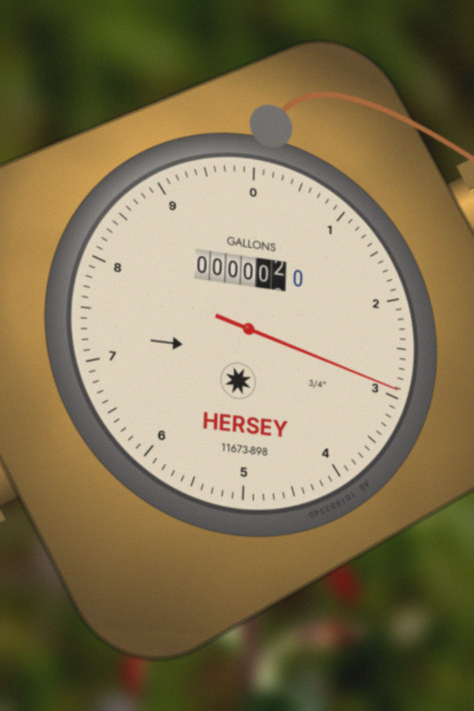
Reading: 22.9 gal
